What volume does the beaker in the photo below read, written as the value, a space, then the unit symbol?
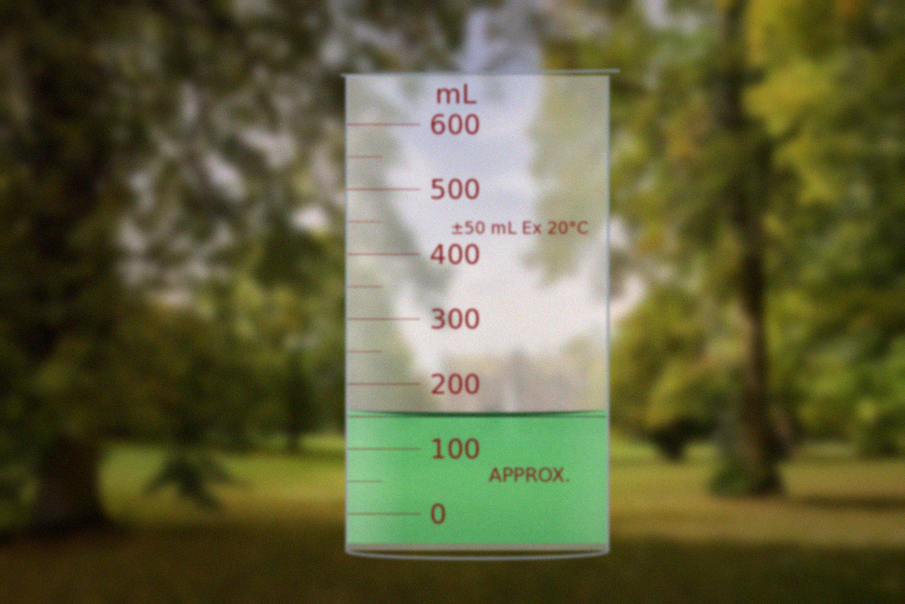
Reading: 150 mL
